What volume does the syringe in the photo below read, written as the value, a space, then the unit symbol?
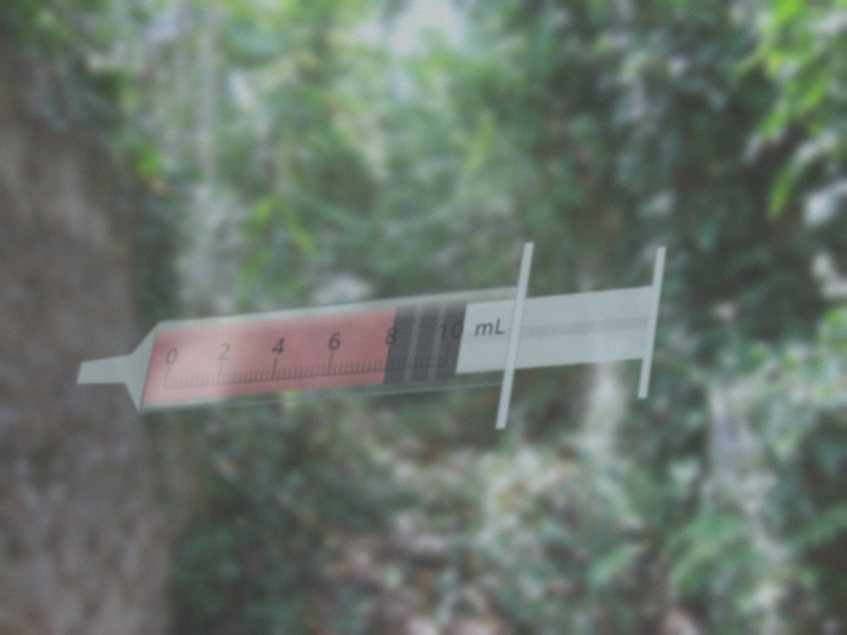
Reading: 8 mL
